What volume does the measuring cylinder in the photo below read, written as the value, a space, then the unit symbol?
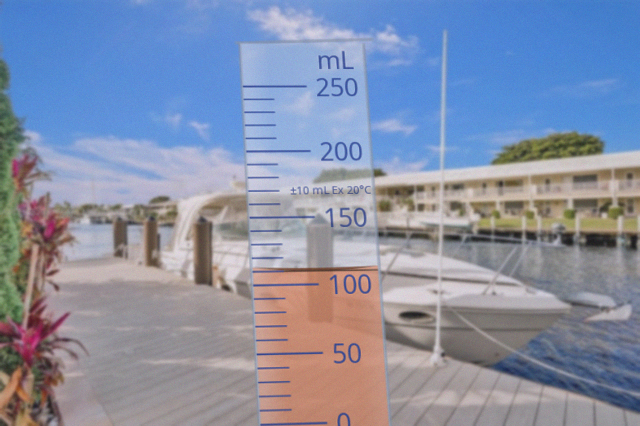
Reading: 110 mL
